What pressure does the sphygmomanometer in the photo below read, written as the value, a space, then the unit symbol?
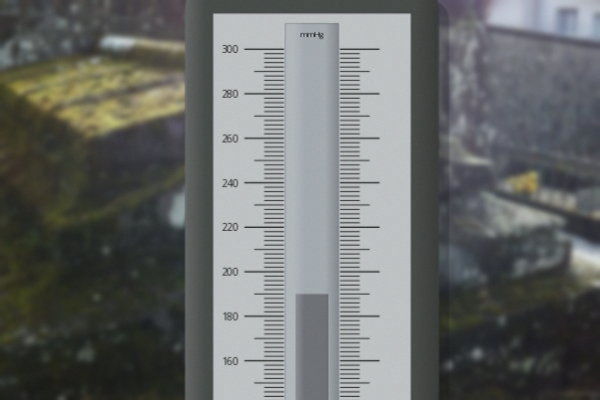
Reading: 190 mmHg
